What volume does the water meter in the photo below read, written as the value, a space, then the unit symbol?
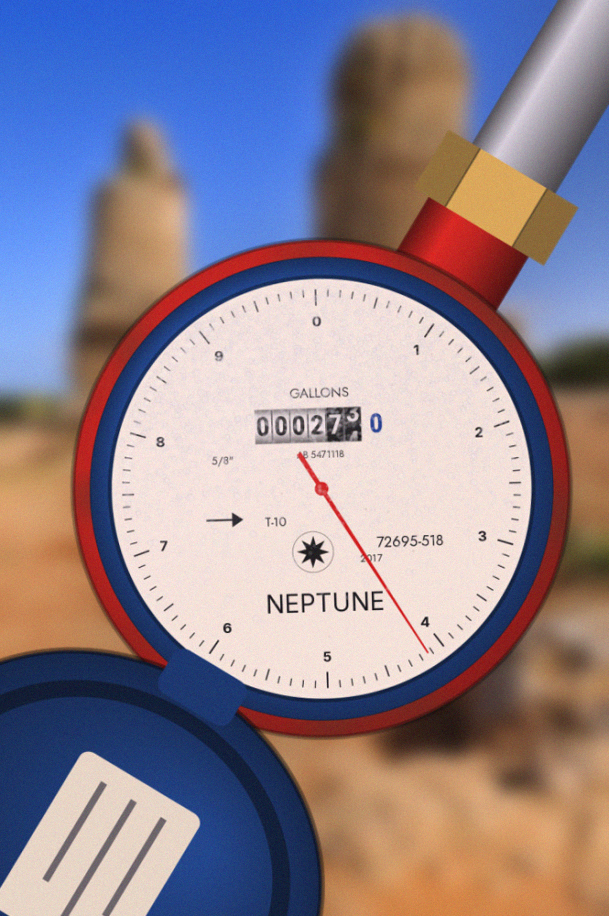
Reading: 2734.1 gal
